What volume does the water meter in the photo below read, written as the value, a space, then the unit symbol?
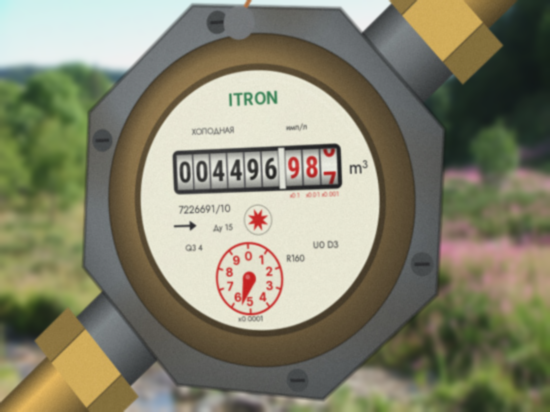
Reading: 4496.9865 m³
